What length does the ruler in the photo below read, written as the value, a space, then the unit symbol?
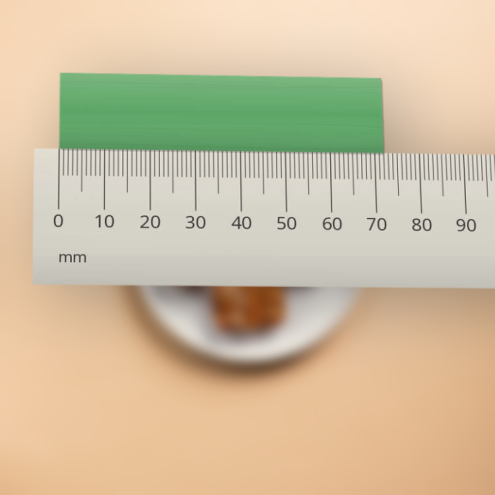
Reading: 72 mm
